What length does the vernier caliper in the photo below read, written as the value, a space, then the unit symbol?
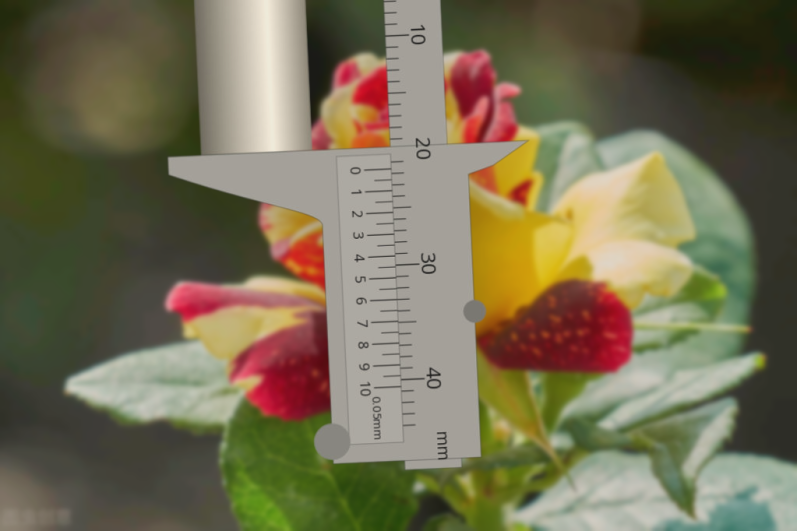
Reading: 21.6 mm
